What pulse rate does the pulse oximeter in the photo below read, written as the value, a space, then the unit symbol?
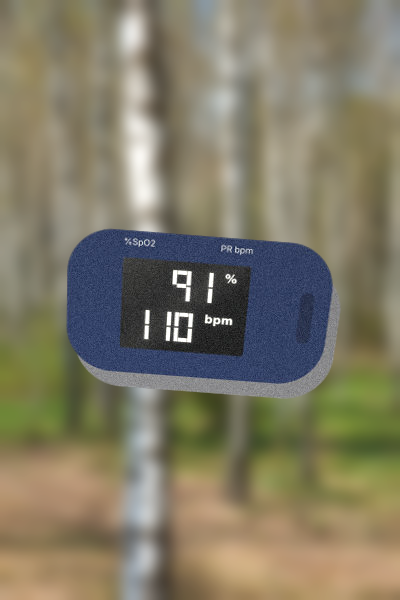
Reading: 110 bpm
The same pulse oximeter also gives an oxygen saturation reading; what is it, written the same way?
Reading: 91 %
